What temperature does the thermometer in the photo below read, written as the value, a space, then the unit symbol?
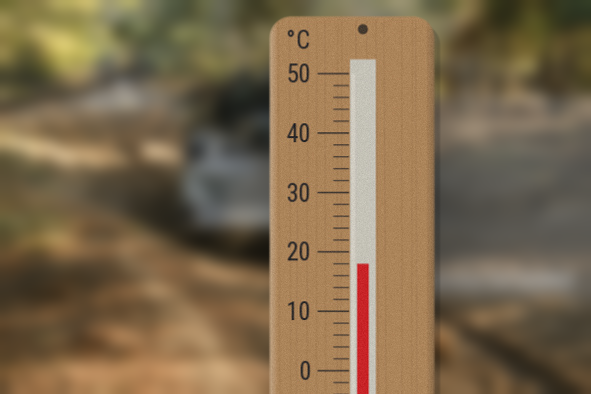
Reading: 18 °C
